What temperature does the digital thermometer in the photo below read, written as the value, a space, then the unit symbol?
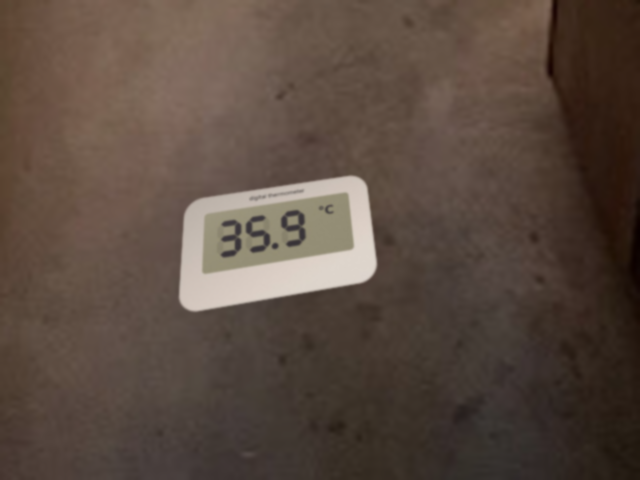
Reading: 35.9 °C
